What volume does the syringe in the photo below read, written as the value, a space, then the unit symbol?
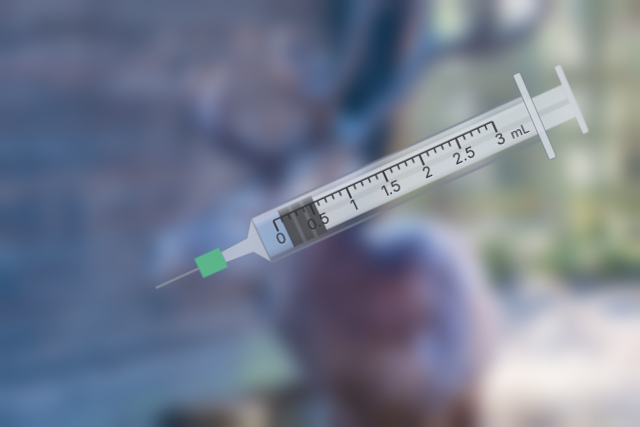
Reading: 0.1 mL
